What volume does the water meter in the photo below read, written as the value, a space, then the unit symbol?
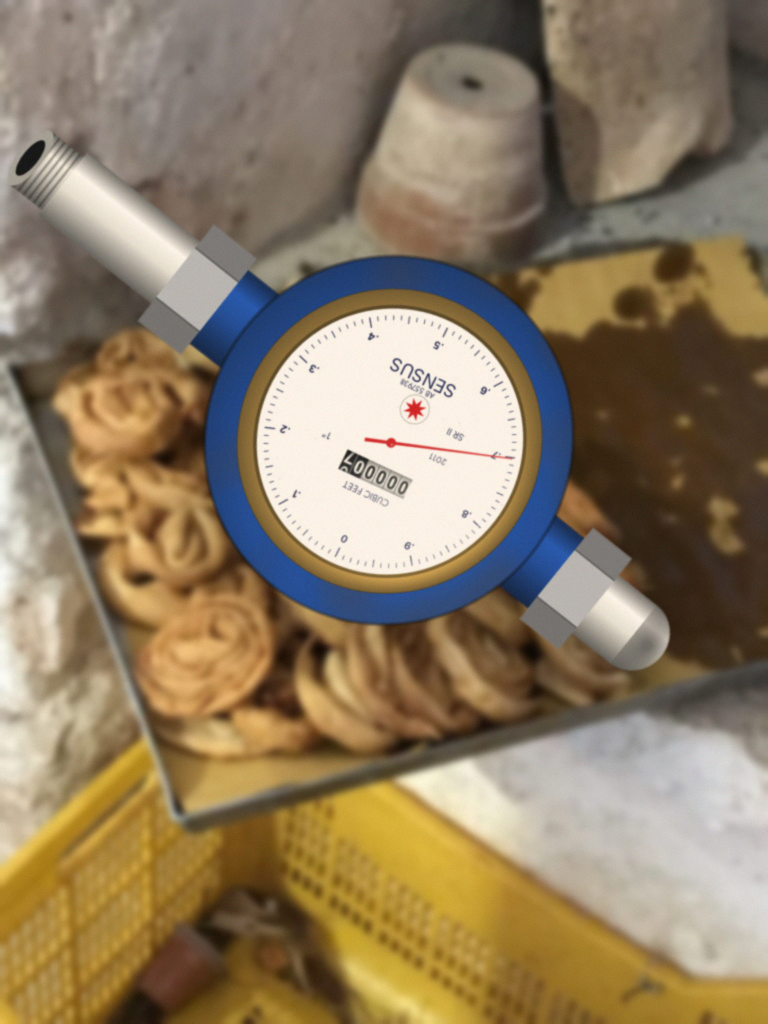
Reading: 6.70 ft³
